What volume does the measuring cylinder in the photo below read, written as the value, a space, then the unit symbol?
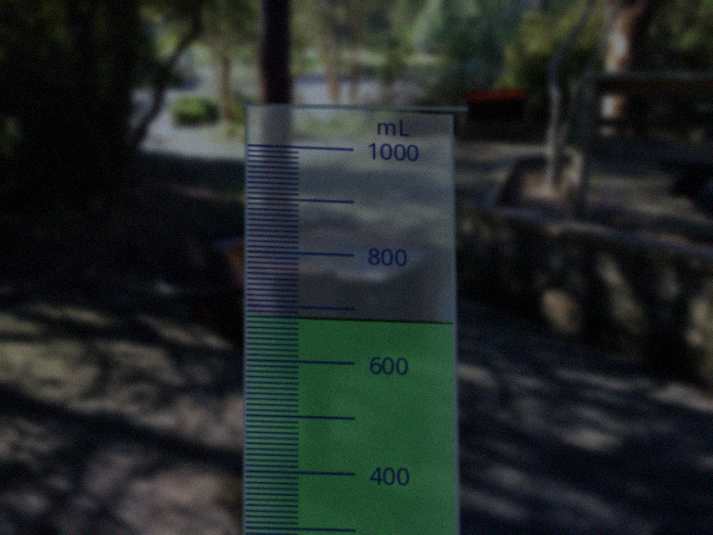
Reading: 680 mL
